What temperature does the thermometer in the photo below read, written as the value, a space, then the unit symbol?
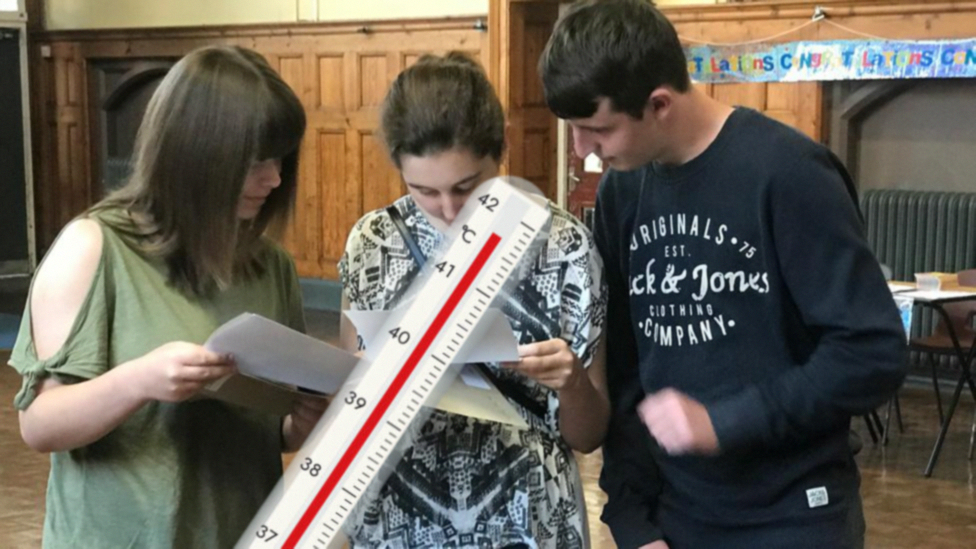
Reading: 41.7 °C
